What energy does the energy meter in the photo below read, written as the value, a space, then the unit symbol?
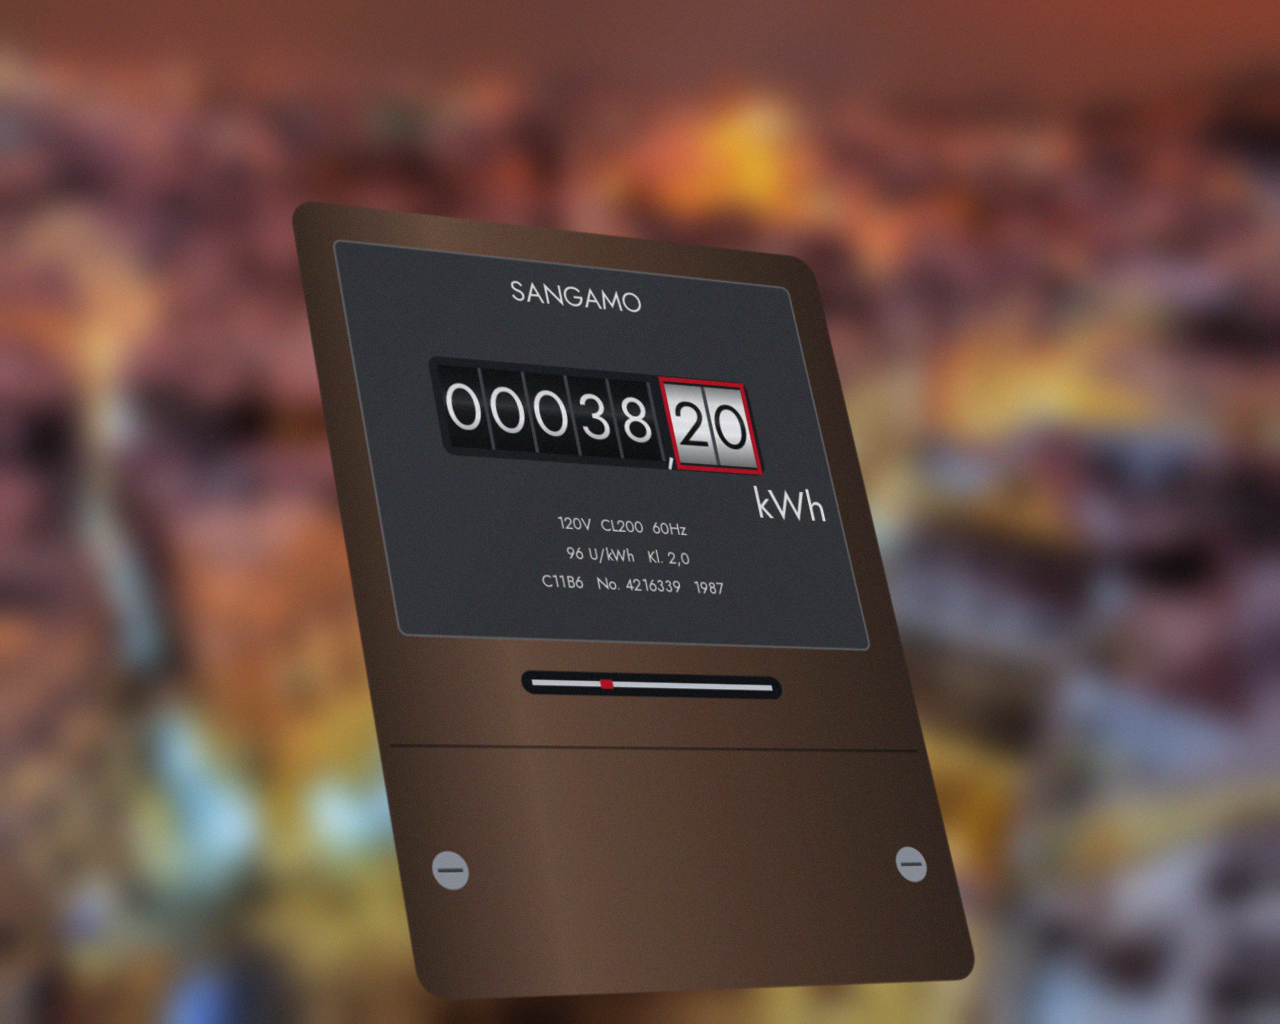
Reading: 38.20 kWh
